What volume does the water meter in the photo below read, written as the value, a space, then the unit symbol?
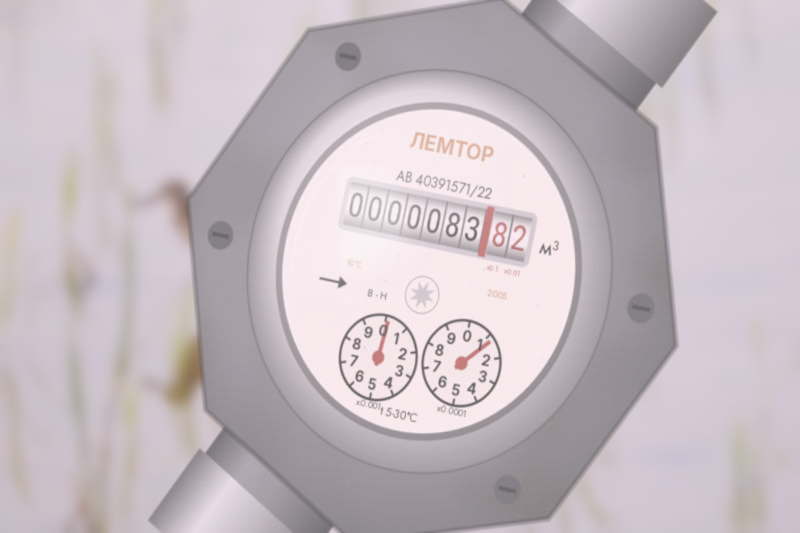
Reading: 83.8201 m³
